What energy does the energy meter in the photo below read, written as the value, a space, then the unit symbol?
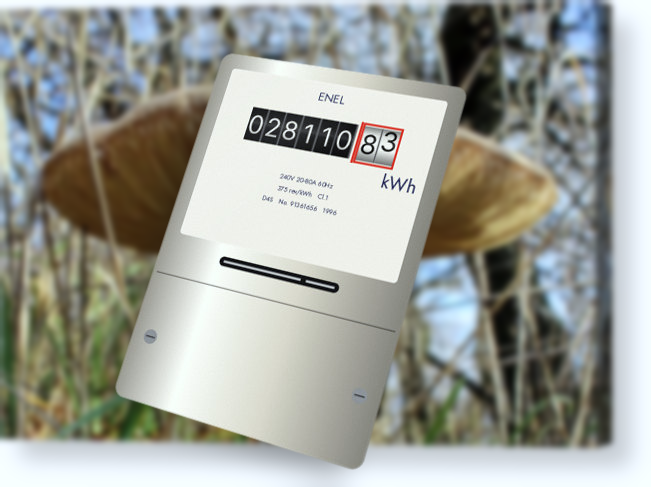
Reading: 28110.83 kWh
